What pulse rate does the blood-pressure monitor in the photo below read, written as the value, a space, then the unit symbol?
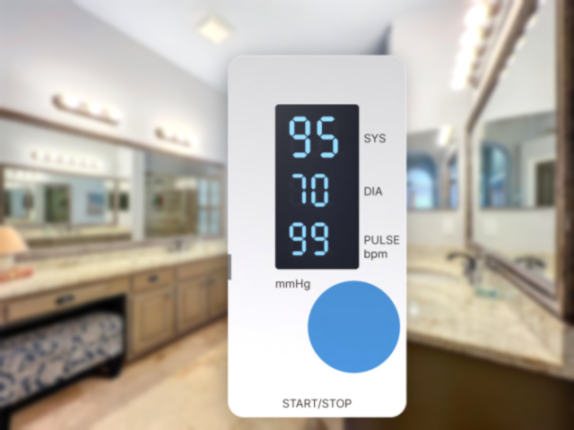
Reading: 99 bpm
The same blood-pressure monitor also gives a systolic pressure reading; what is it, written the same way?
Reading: 95 mmHg
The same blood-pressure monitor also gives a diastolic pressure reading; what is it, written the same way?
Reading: 70 mmHg
